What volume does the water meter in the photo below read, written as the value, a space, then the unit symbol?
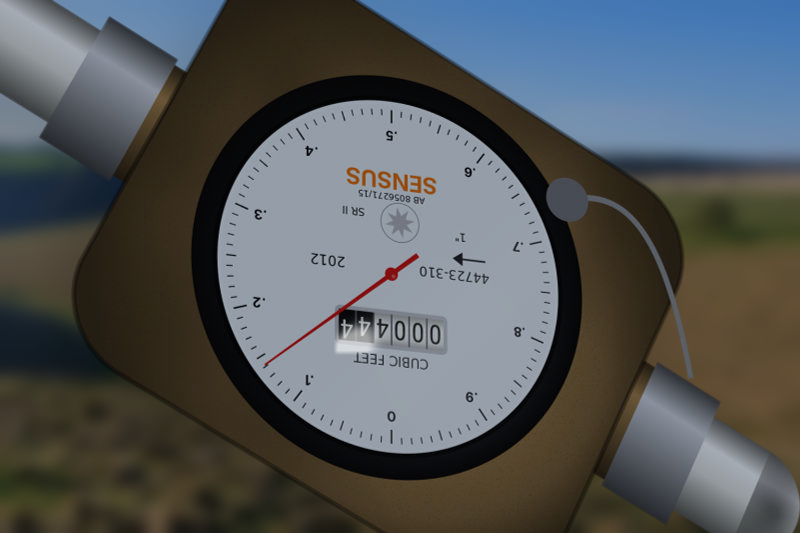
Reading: 444.14 ft³
